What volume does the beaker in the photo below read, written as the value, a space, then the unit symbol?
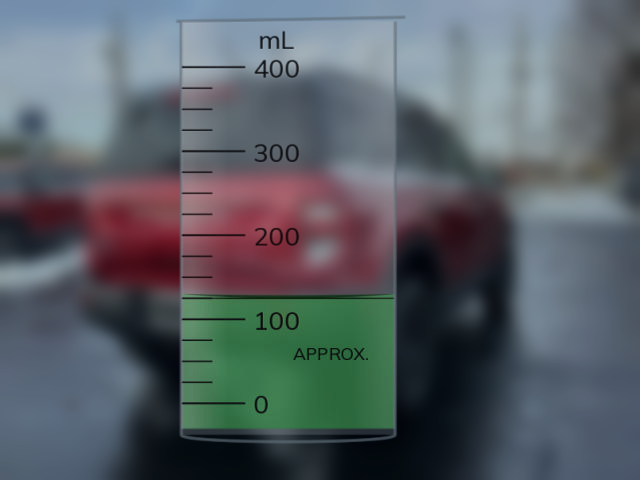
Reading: 125 mL
